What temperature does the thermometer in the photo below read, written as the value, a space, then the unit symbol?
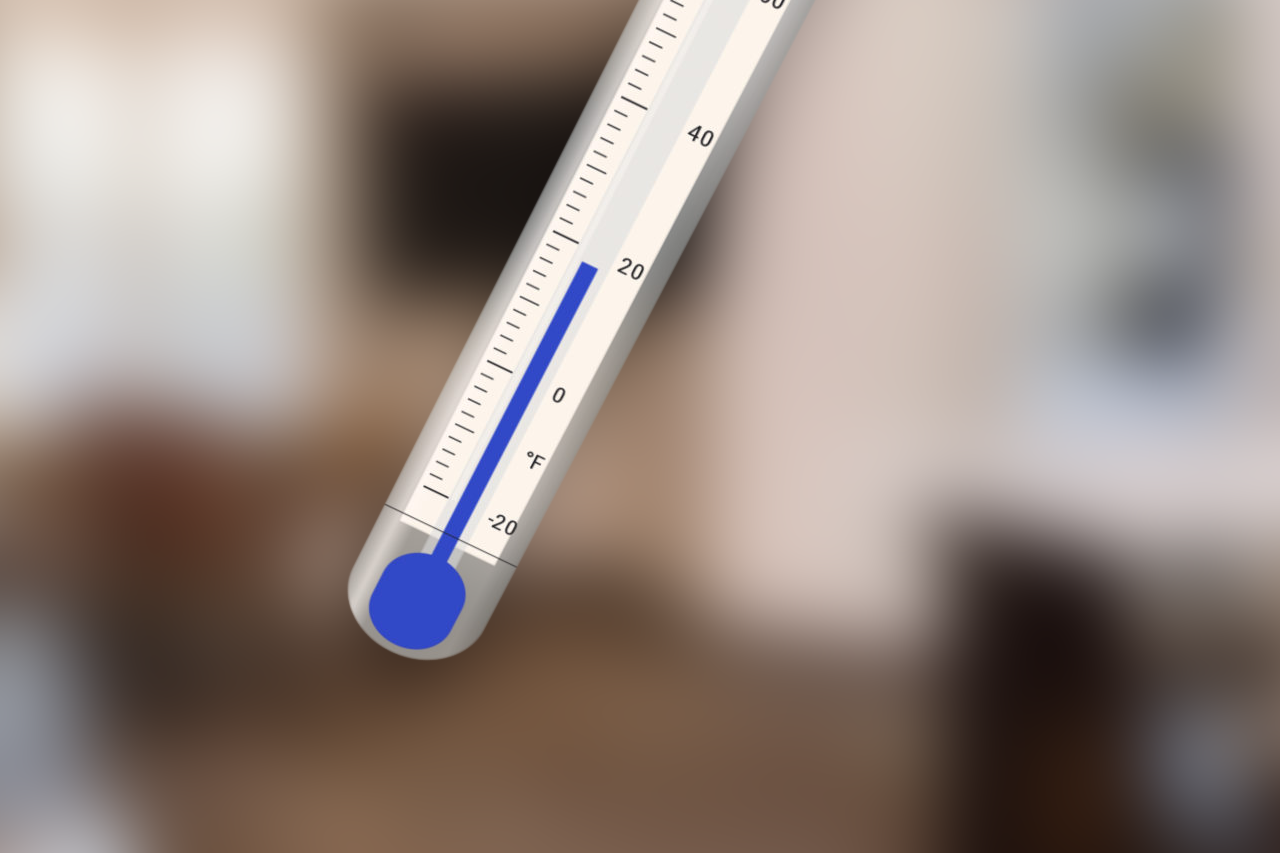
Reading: 18 °F
